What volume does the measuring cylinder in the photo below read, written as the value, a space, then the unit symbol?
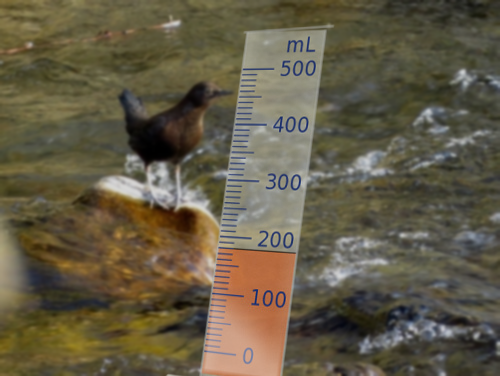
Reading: 180 mL
